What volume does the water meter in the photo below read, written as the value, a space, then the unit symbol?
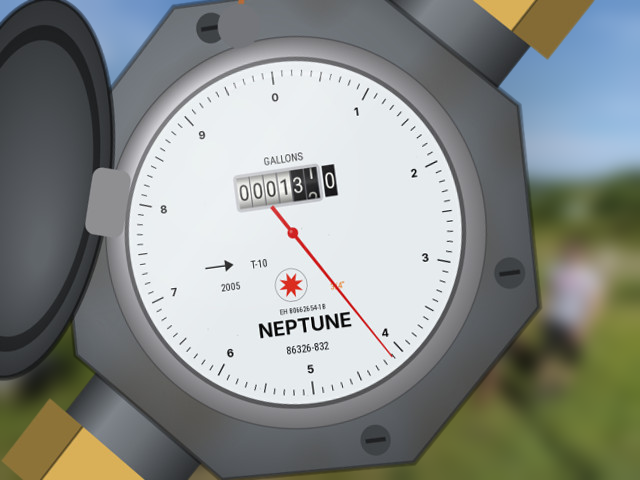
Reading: 1314.1 gal
